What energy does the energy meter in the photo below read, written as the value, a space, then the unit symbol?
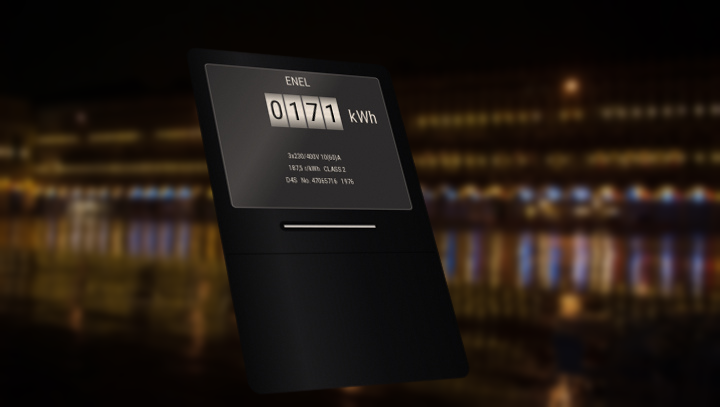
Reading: 171 kWh
